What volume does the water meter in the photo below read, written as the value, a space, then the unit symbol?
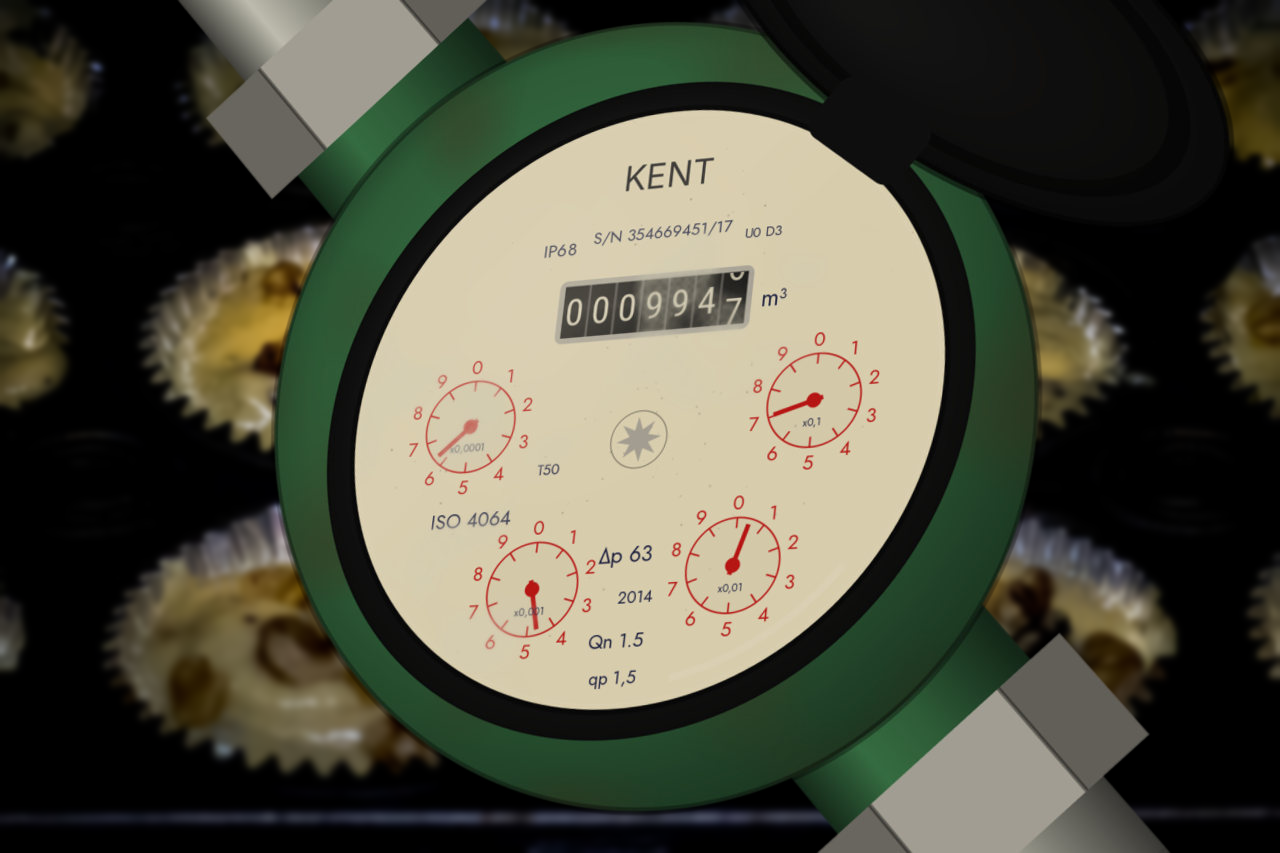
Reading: 9946.7046 m³
